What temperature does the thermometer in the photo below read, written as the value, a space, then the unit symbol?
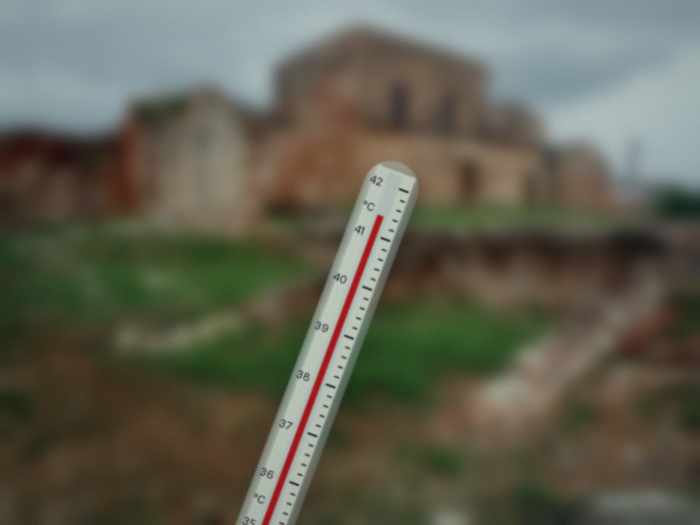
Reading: 41.4 °C
